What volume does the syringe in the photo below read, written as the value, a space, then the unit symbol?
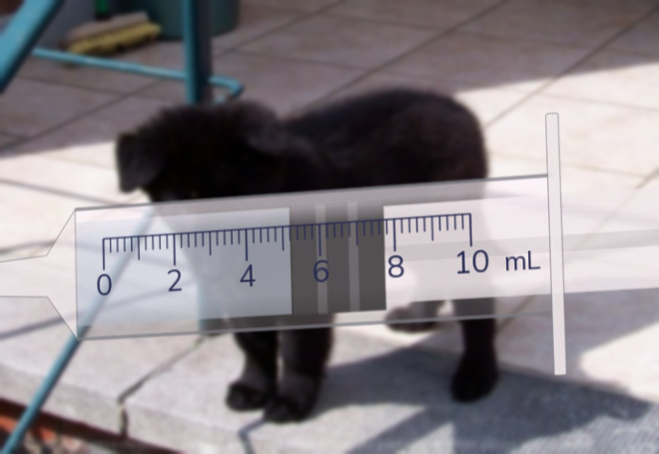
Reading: 5.2 mL
